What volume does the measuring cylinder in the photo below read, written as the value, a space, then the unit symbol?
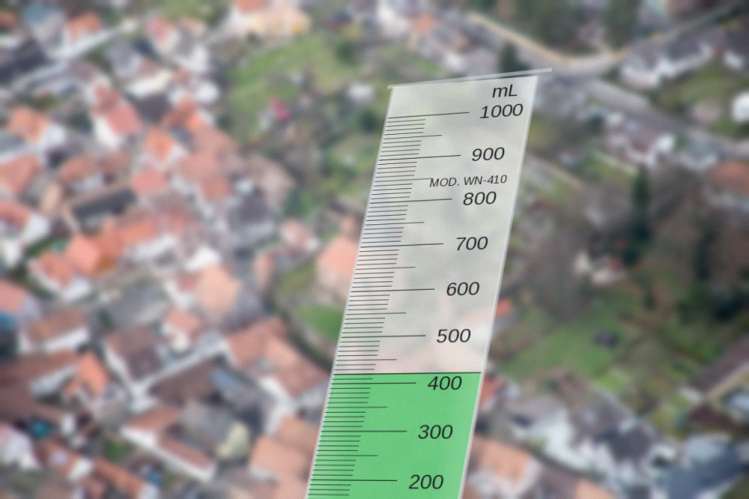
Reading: 420 mL
